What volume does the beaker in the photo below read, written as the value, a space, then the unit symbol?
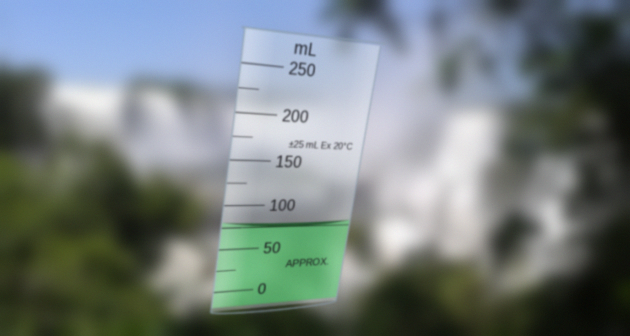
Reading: 75 mL
